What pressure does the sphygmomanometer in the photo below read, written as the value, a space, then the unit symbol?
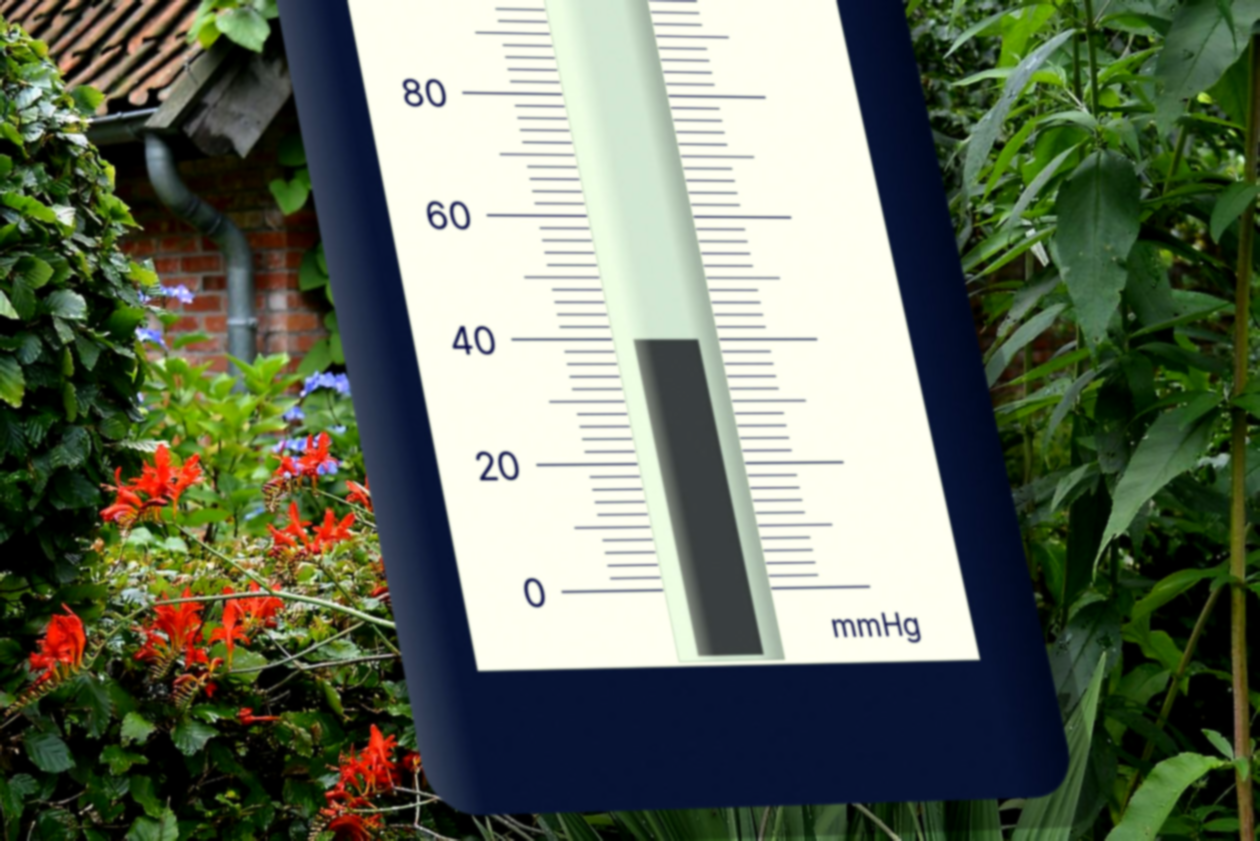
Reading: 40 mmHg
